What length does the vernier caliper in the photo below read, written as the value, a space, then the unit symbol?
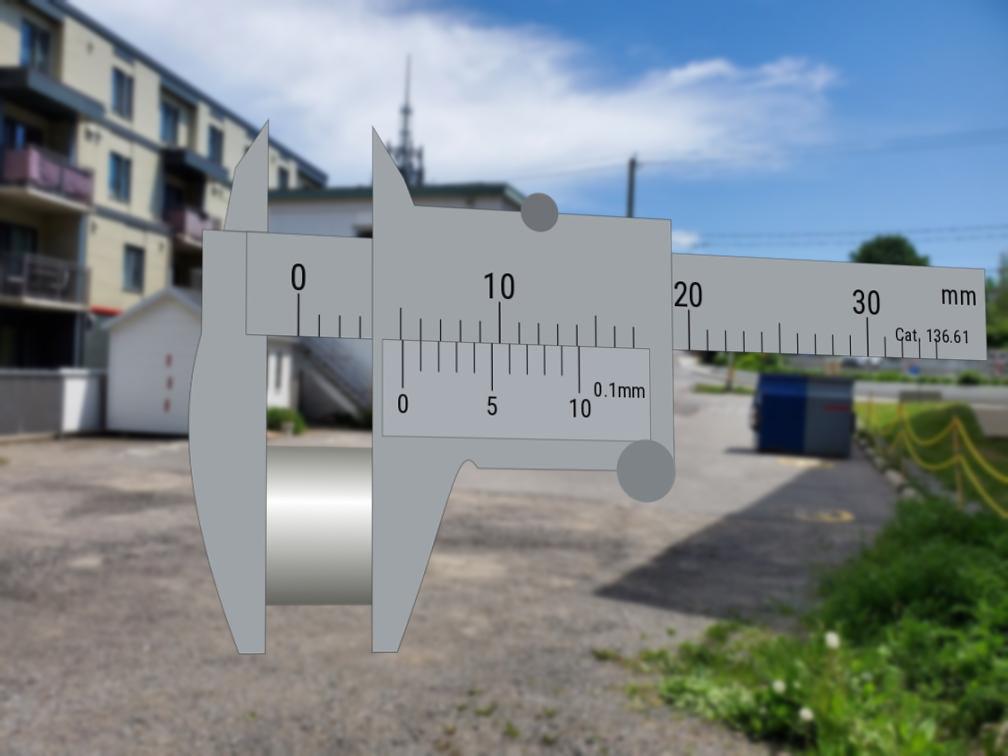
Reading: 5.1 mm
